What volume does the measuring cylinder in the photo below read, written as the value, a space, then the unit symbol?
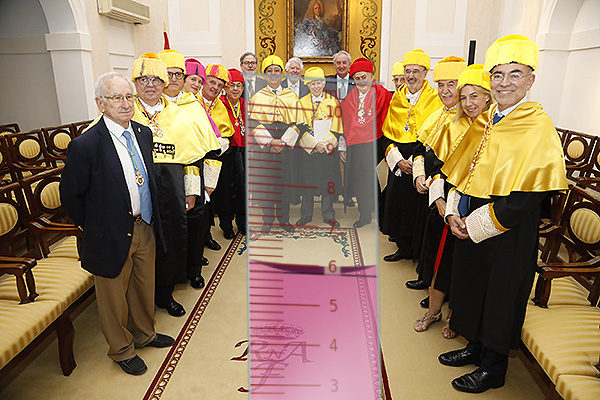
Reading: 5.8 mL
